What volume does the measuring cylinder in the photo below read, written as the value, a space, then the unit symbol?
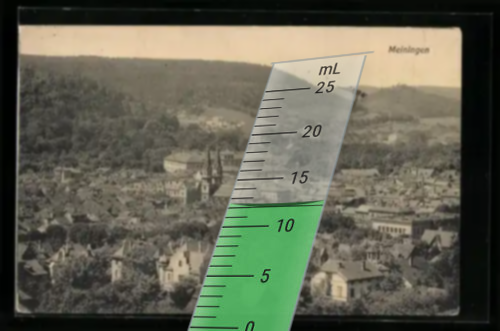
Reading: 12 mL
